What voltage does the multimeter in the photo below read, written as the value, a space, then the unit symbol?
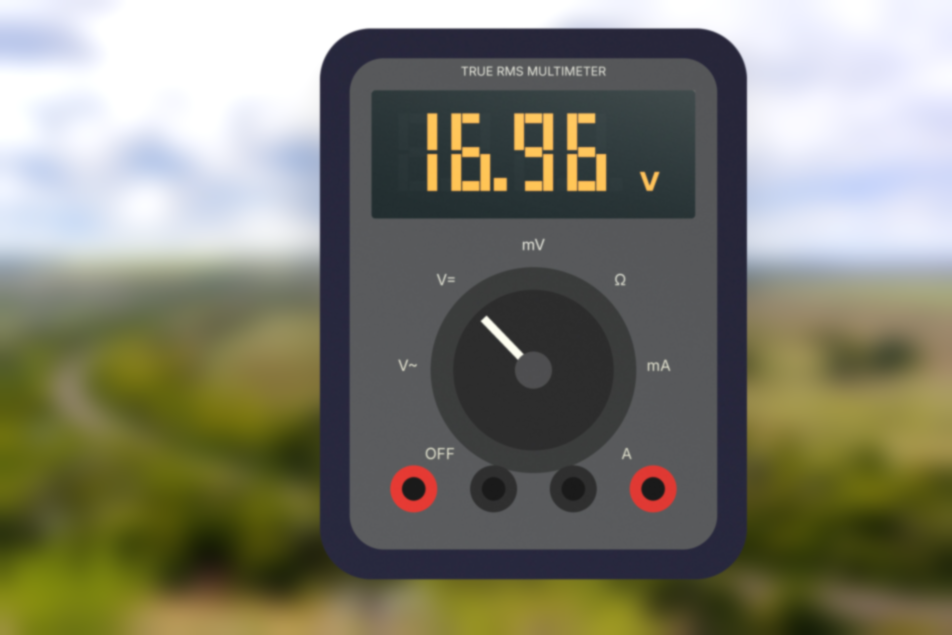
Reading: 16.96 V
